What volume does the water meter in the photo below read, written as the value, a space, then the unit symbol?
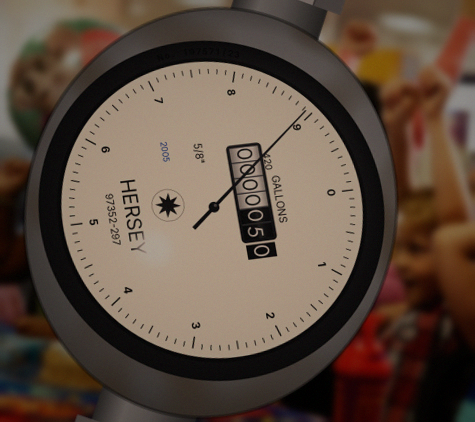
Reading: 48.9 gal
